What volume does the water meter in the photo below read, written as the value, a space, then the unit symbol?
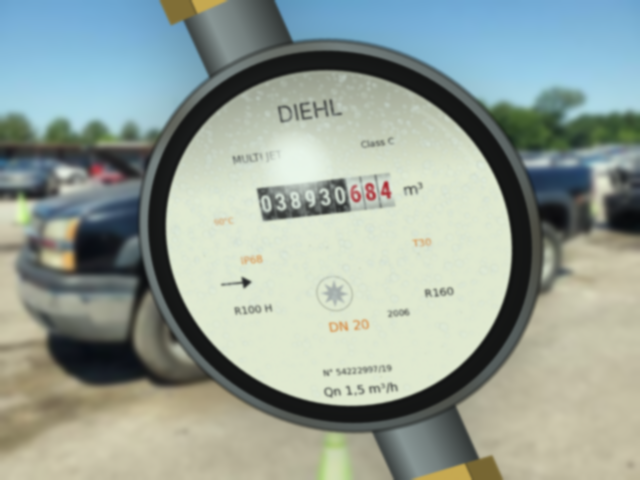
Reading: 38930.684 m³
